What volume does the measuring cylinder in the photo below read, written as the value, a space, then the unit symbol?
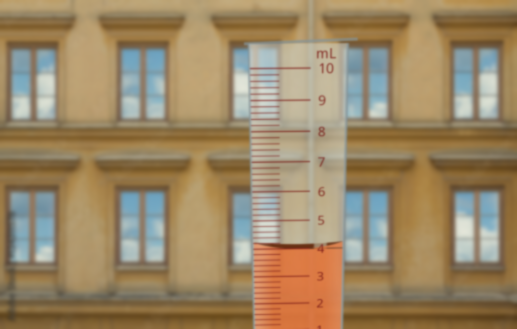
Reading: 4 mL
